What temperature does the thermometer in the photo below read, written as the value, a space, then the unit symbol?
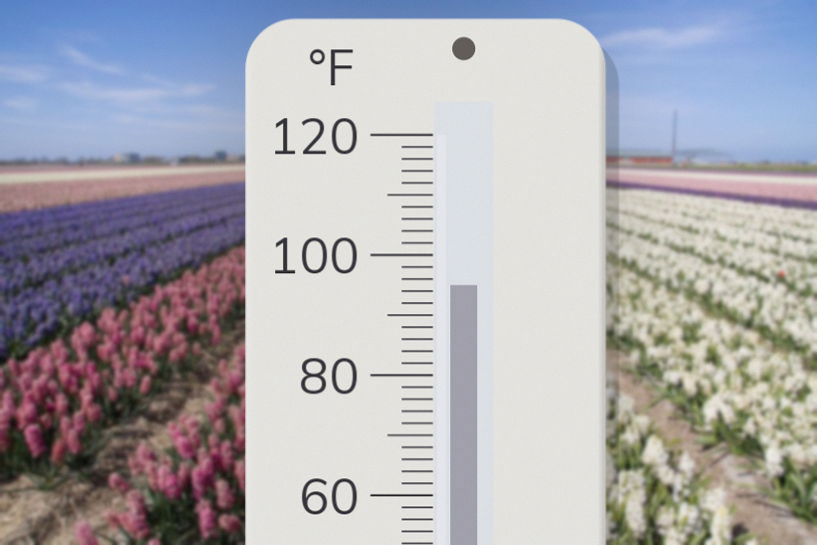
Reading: 95 °F
